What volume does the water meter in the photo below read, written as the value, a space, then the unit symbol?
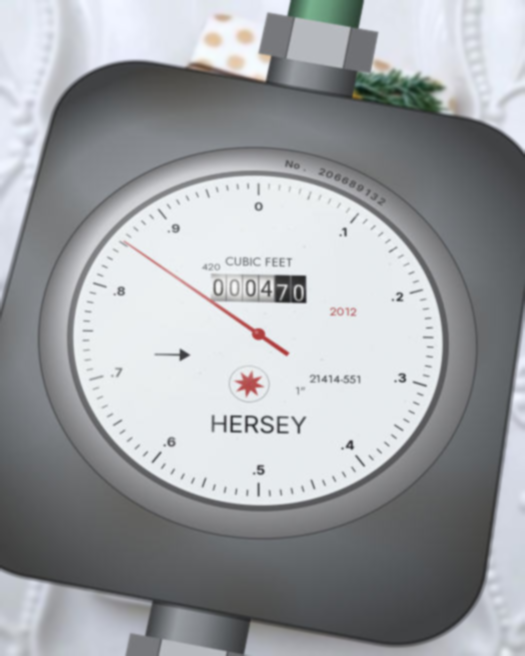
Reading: 469.85 ft³
